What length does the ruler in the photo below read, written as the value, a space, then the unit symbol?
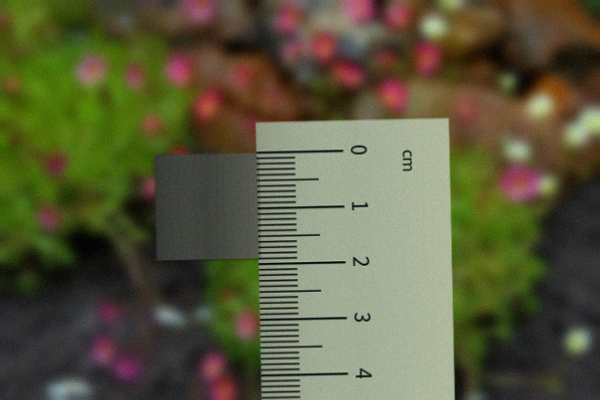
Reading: 1.9 cm
